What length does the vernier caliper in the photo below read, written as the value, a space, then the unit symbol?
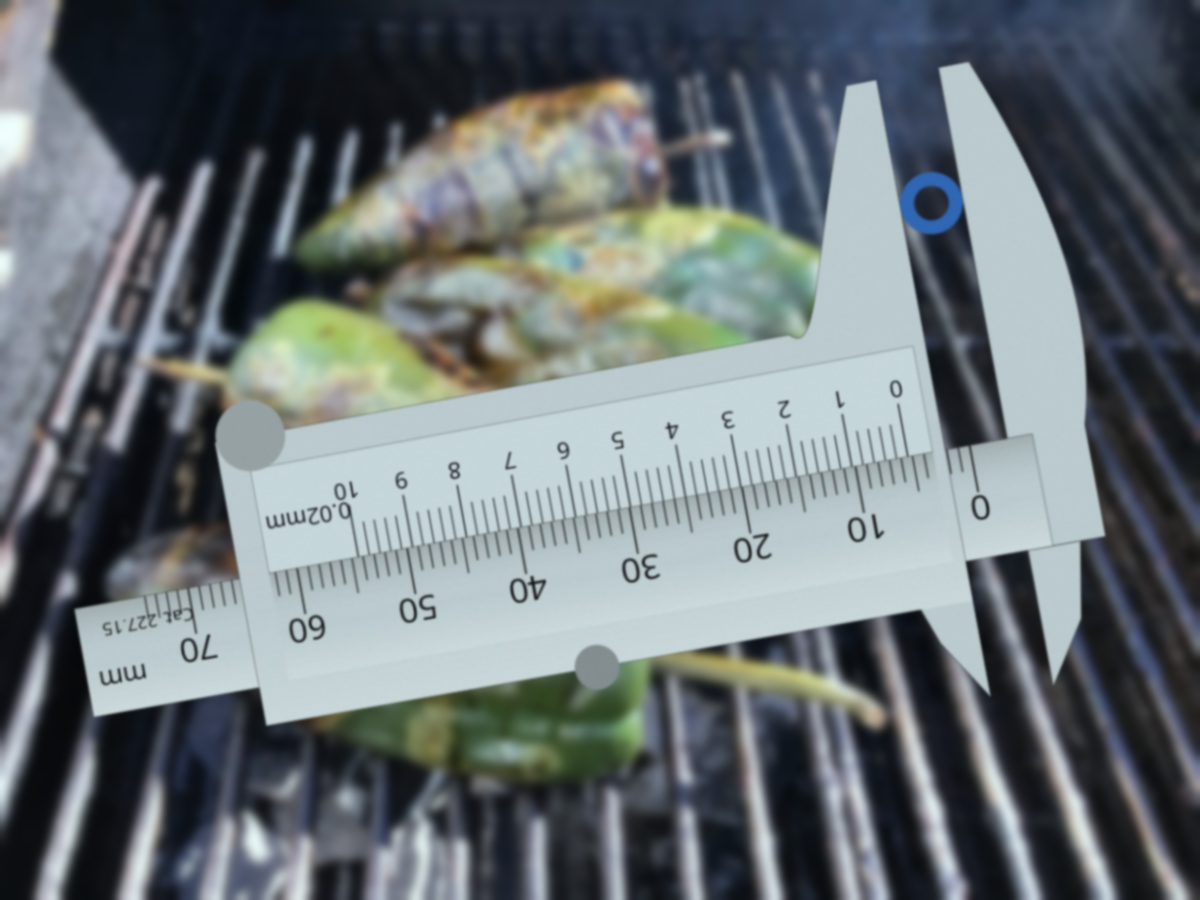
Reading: 5.4 mm
